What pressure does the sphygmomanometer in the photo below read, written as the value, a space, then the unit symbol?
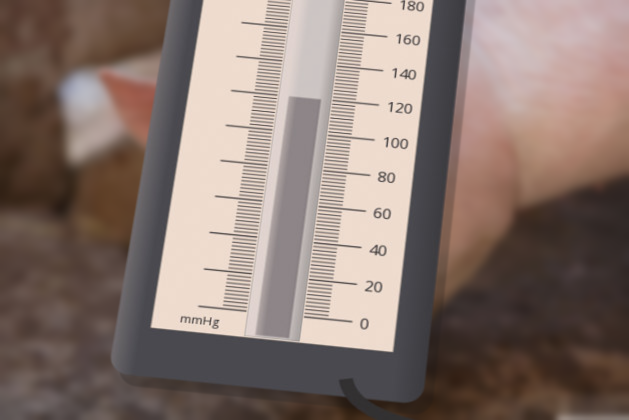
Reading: 120 mmHg
